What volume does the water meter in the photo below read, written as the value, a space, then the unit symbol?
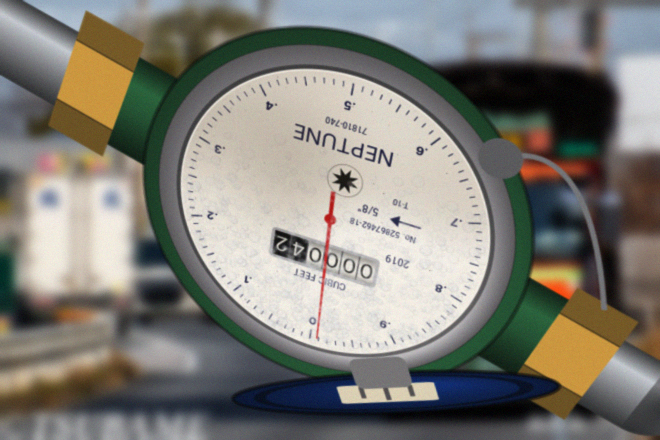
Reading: 41.99 ft³
